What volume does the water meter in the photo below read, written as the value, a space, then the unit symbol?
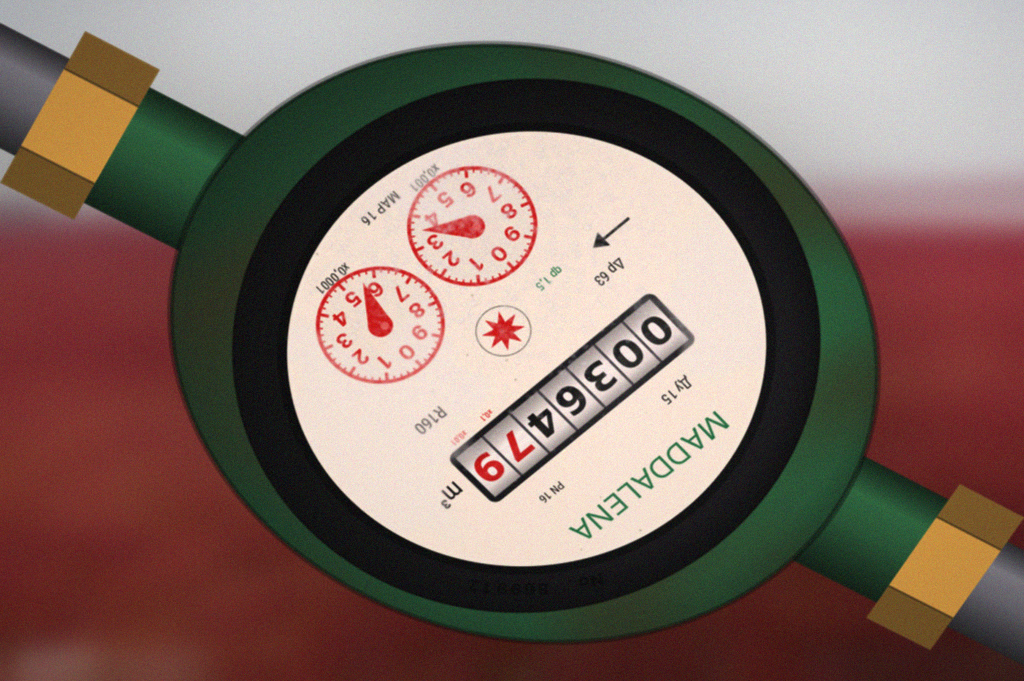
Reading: 364.7935 m³
